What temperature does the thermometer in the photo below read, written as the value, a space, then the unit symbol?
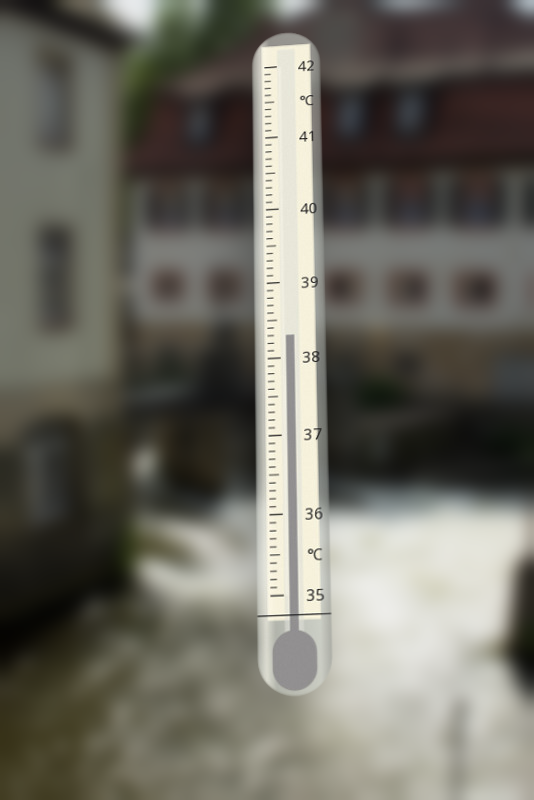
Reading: 38.3 °C
